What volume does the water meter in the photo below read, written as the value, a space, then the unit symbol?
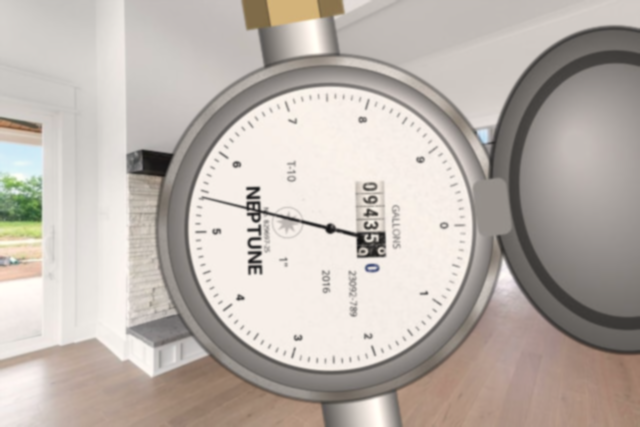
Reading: 943585.4 gal
